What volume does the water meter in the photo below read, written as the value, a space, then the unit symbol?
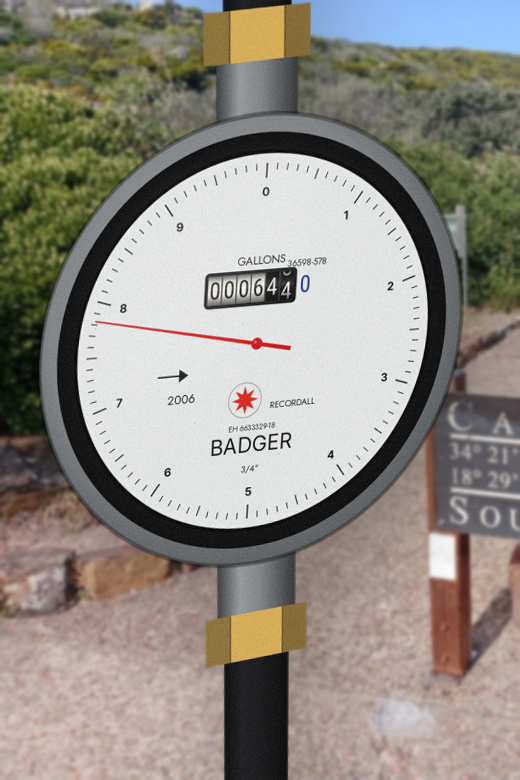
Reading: 6437.8 gal
